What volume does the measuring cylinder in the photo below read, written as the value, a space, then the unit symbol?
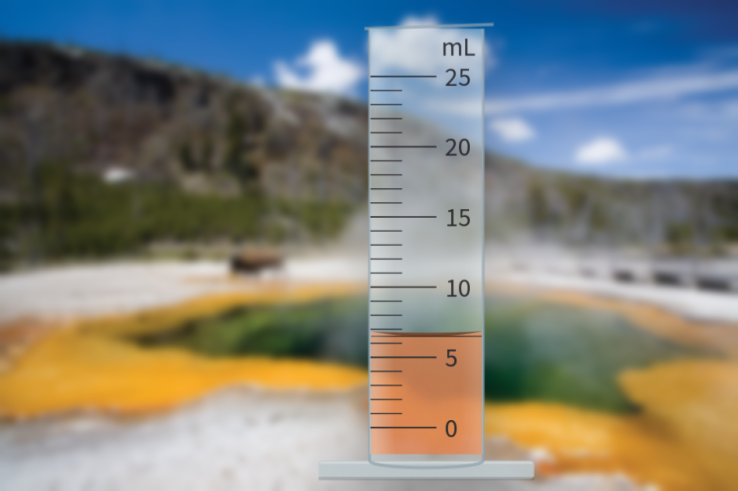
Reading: 6.5 mL
